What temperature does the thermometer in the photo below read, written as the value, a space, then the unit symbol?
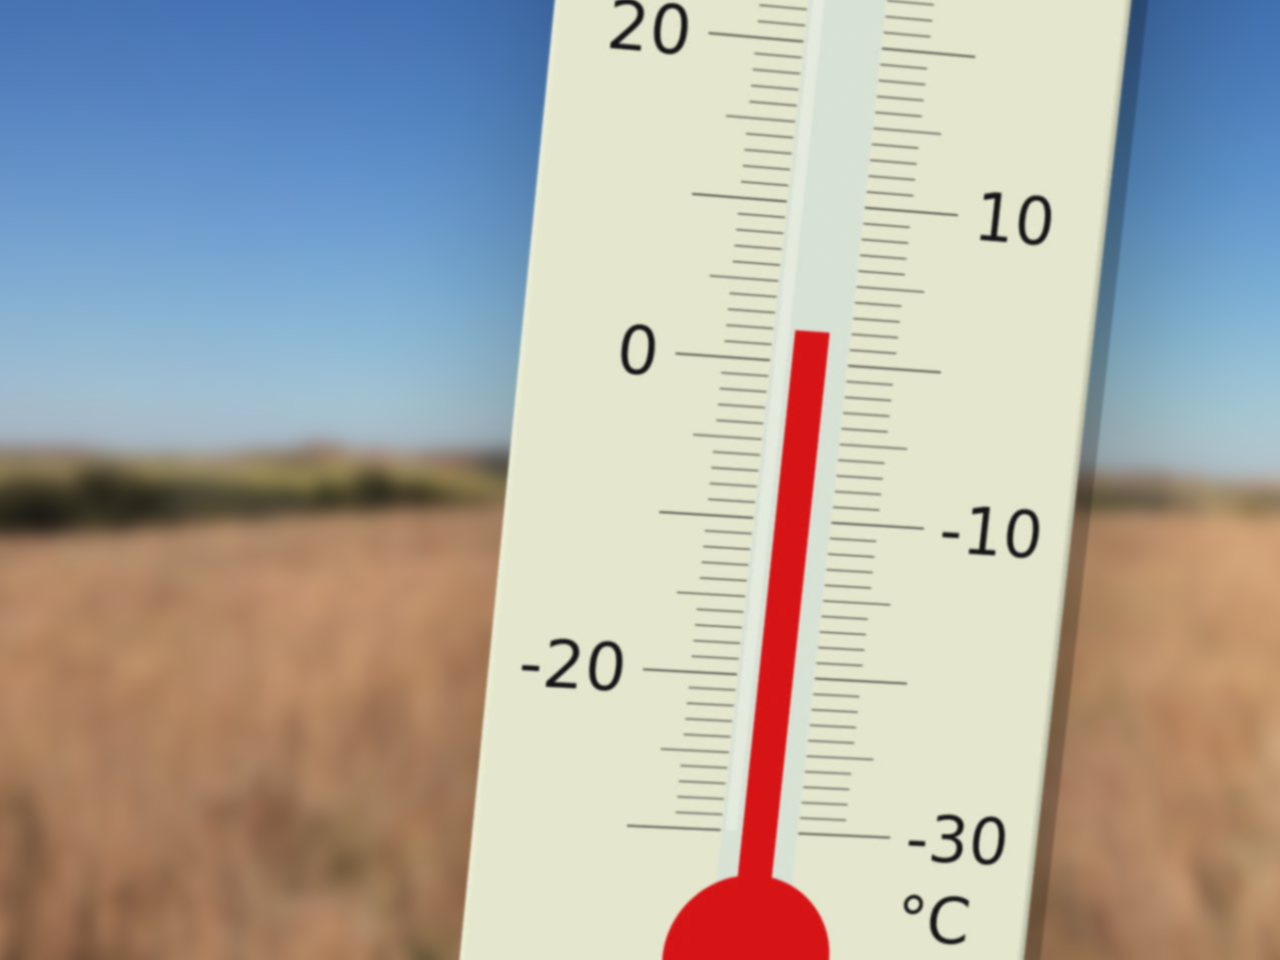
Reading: 2 °C
